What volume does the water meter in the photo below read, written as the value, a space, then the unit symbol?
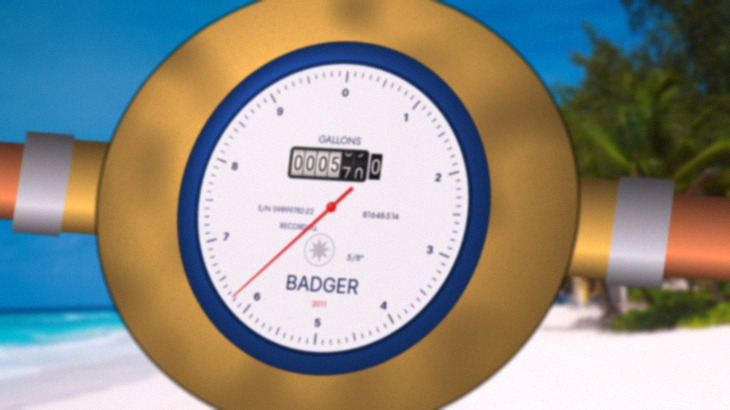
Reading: 5696.2 gal
